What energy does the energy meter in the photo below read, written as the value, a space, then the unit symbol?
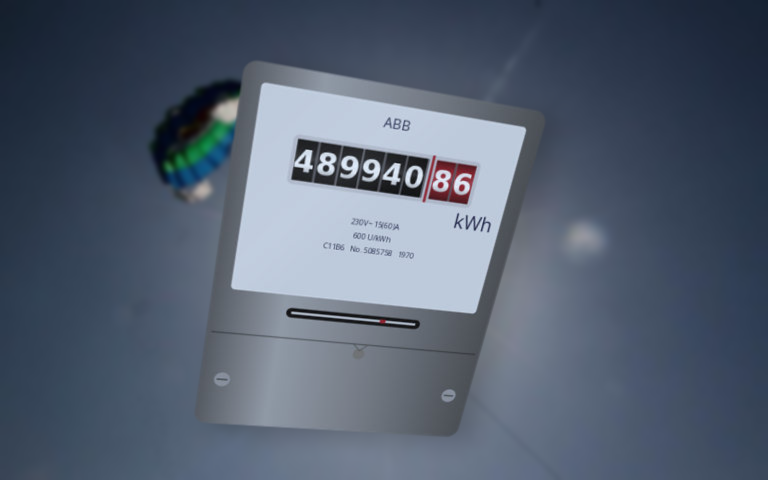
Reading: 489940.86 kWh
